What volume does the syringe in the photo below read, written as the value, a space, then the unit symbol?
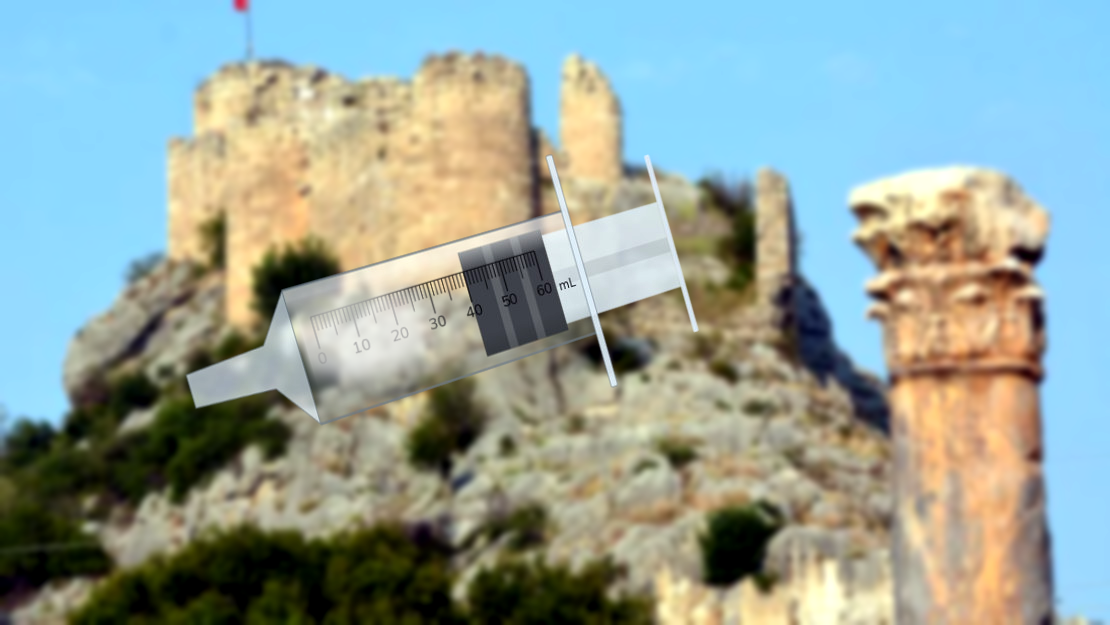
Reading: 40 mL
